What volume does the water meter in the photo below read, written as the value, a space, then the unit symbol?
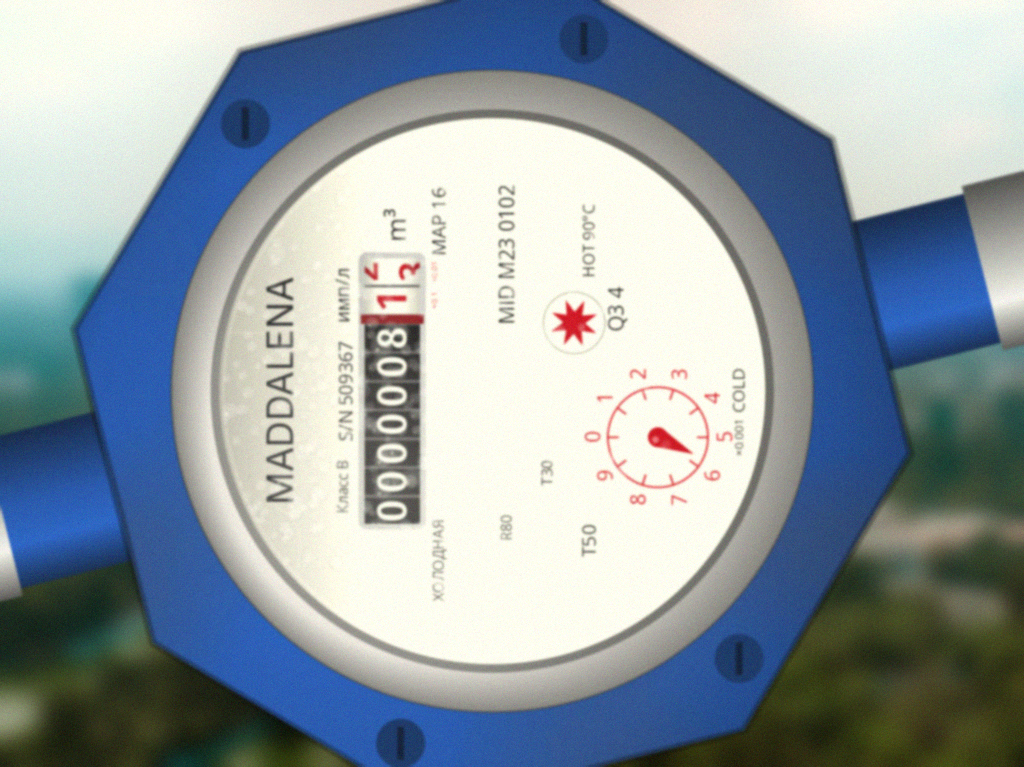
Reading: 8.125 m³
